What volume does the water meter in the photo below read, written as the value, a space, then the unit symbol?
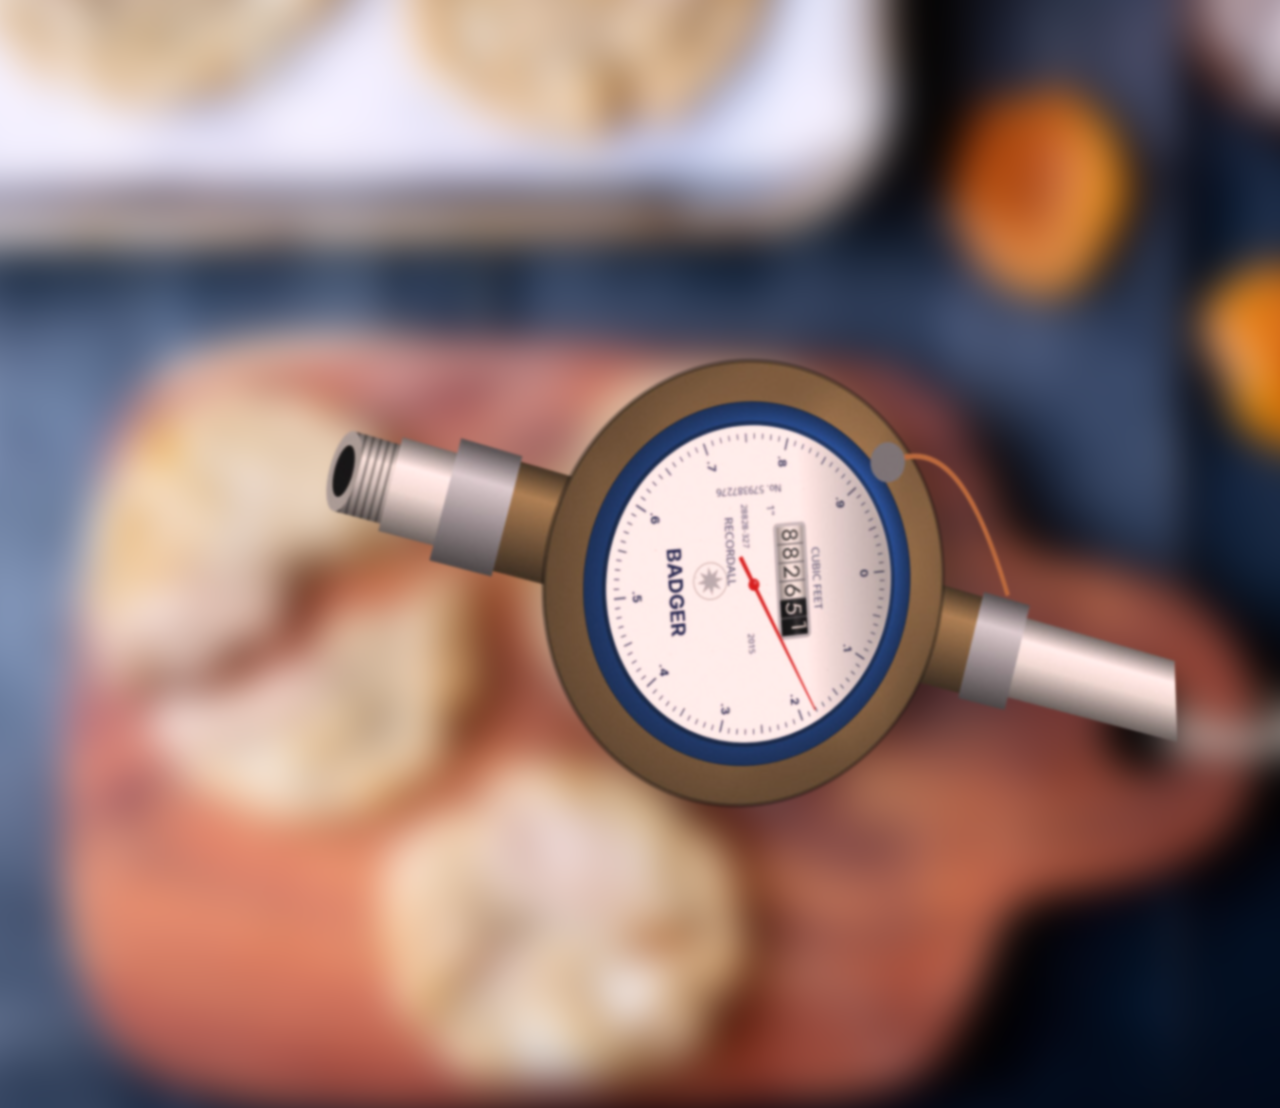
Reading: 882651.18 ft³
